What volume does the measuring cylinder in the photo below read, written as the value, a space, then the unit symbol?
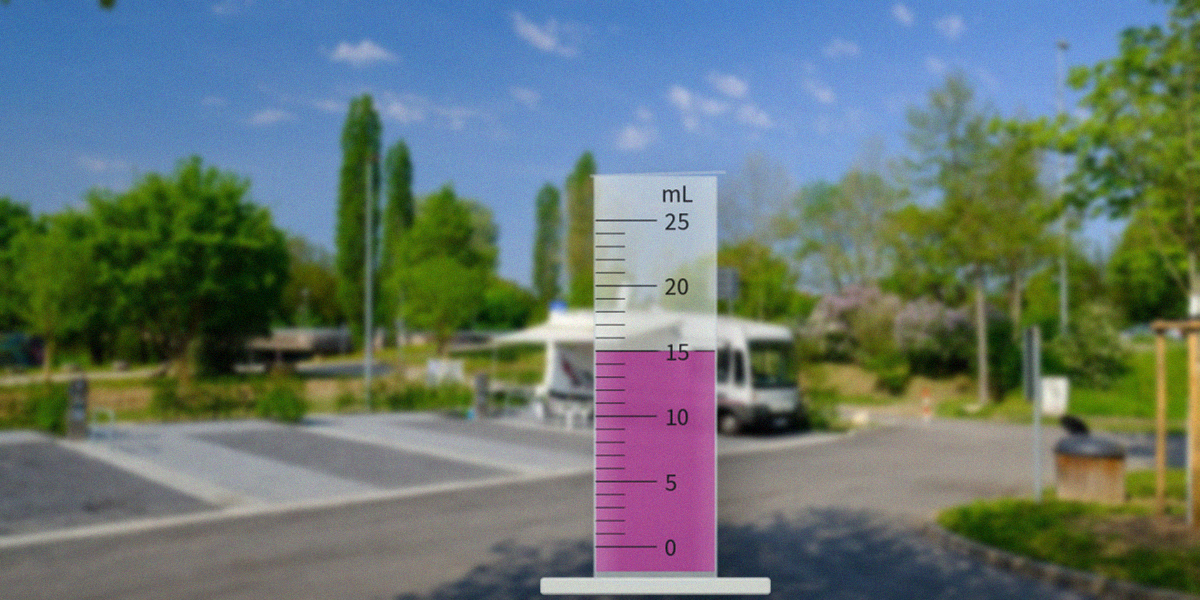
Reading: 15 mL
